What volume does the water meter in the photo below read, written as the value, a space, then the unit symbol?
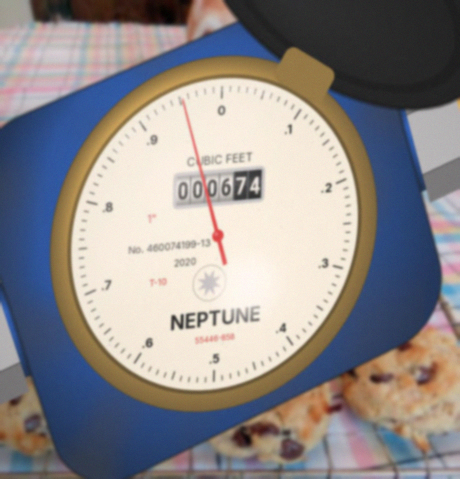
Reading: 673.95 ft³
